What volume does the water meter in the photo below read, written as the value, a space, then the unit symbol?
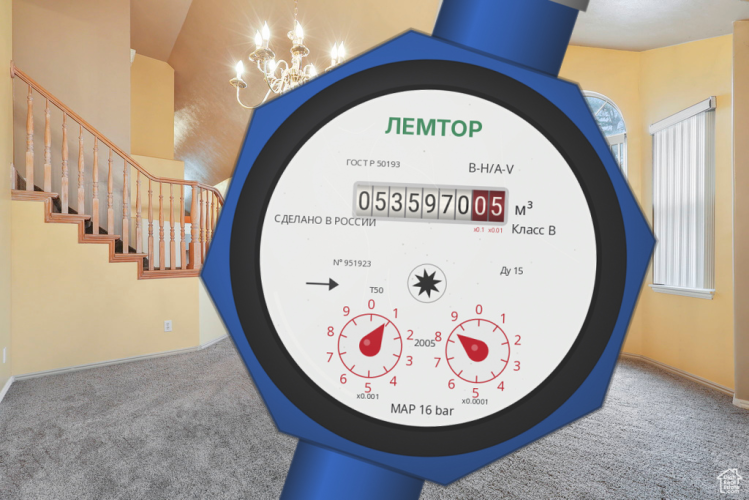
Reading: 535970.0508 m³
